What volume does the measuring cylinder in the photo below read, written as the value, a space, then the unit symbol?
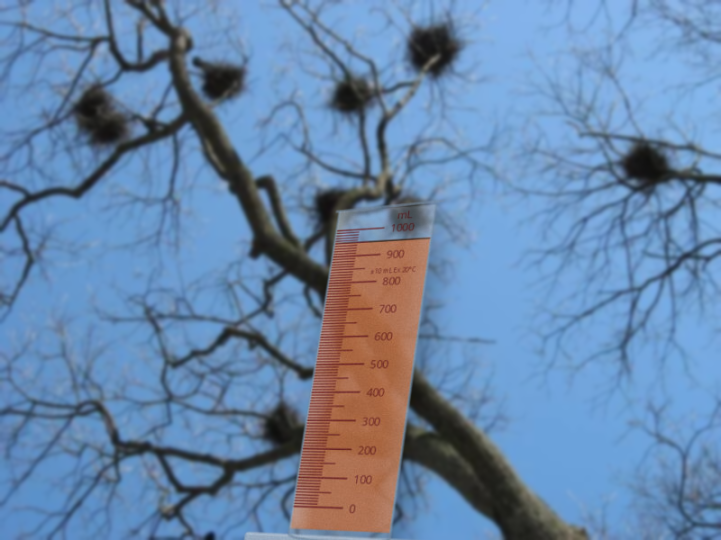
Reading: 950 mL
